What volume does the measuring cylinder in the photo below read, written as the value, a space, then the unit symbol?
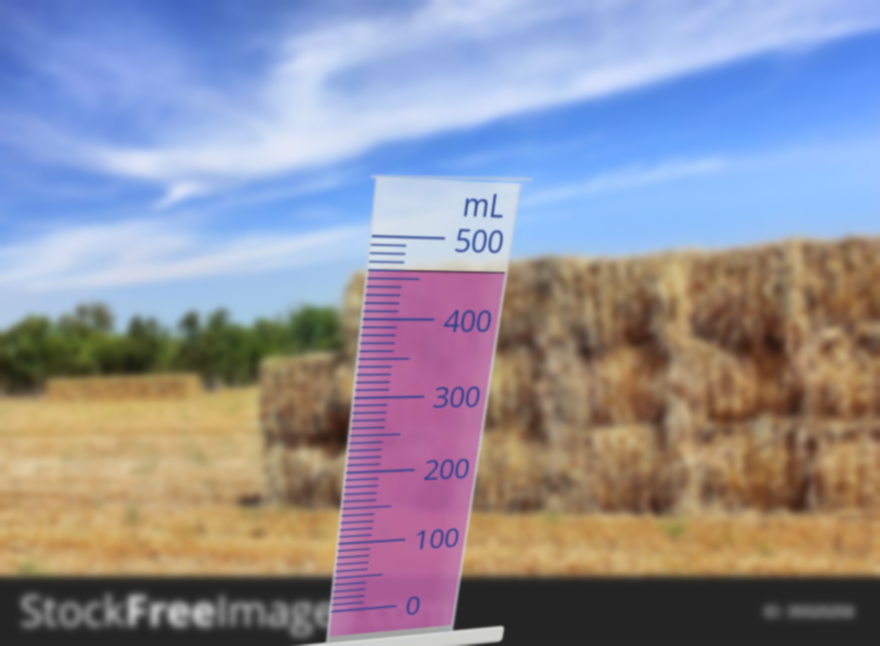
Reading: 460 mL
